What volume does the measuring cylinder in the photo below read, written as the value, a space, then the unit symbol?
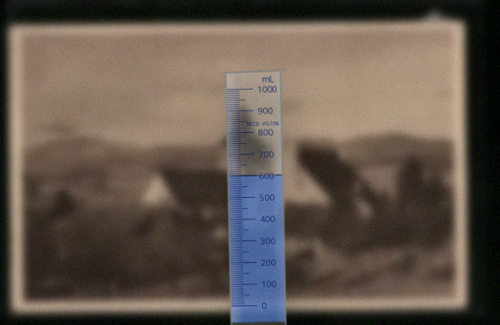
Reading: 600 mL
